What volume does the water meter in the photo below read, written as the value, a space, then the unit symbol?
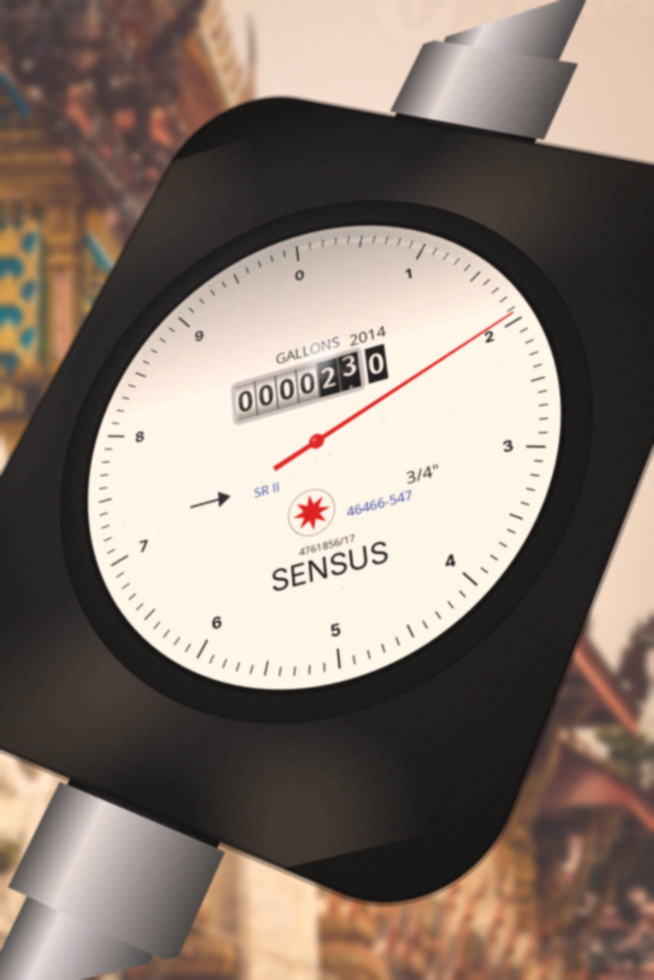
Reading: 231.9 gal
